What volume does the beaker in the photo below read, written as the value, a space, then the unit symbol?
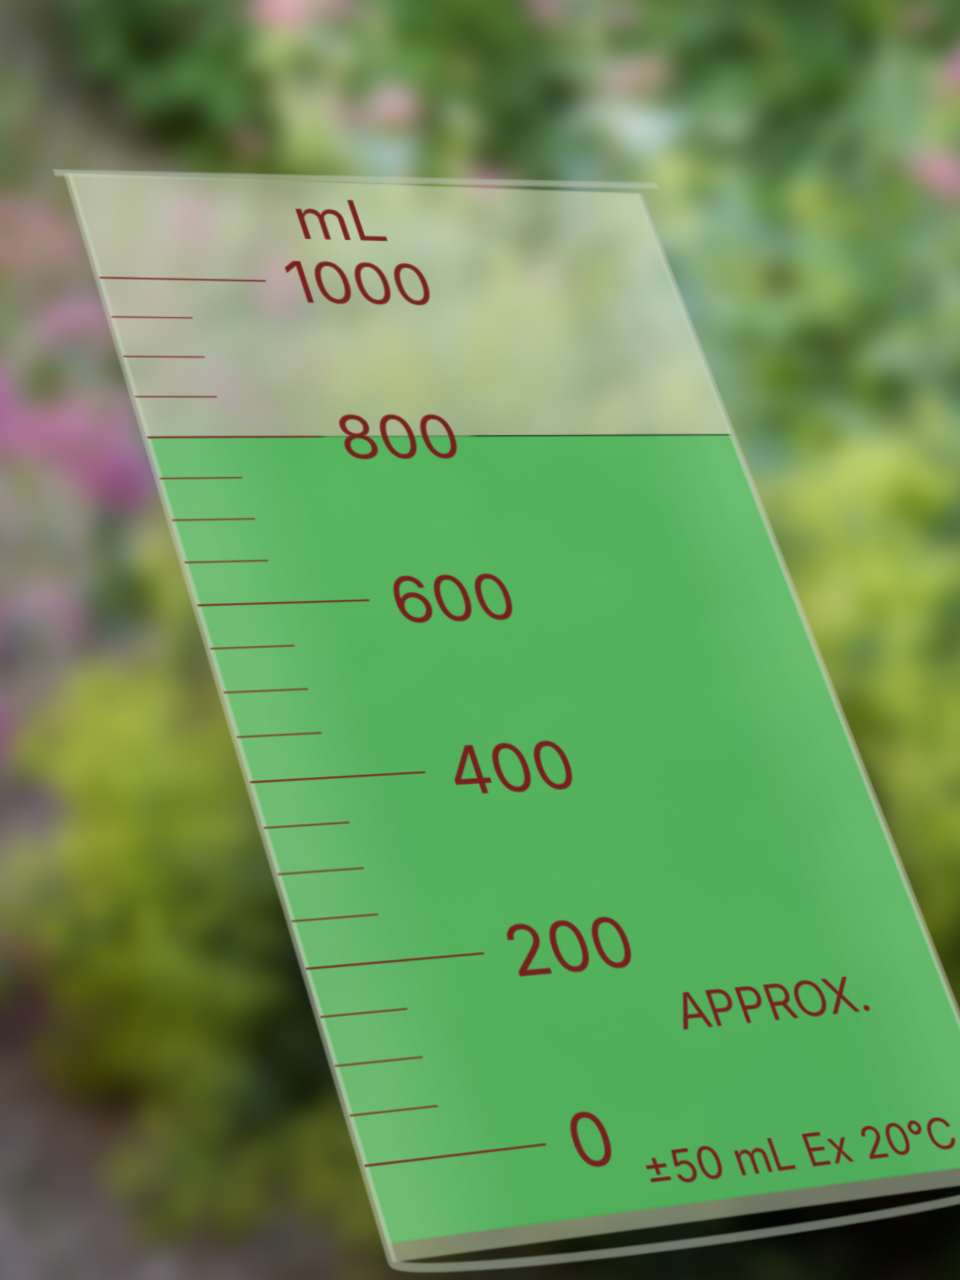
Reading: 800 mL
